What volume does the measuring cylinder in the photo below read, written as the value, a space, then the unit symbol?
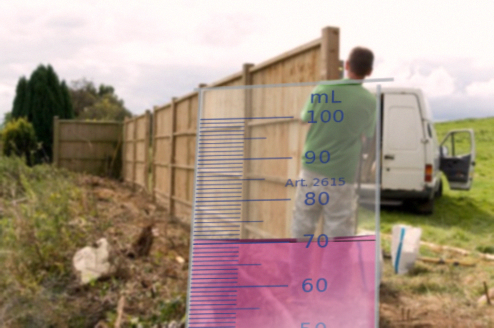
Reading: 70 mL
